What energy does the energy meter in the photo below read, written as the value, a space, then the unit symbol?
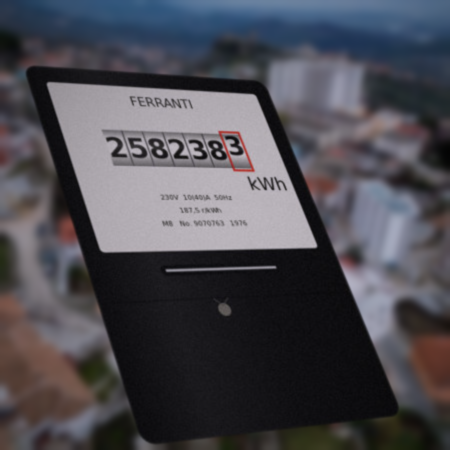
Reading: 258238.3 kWh
